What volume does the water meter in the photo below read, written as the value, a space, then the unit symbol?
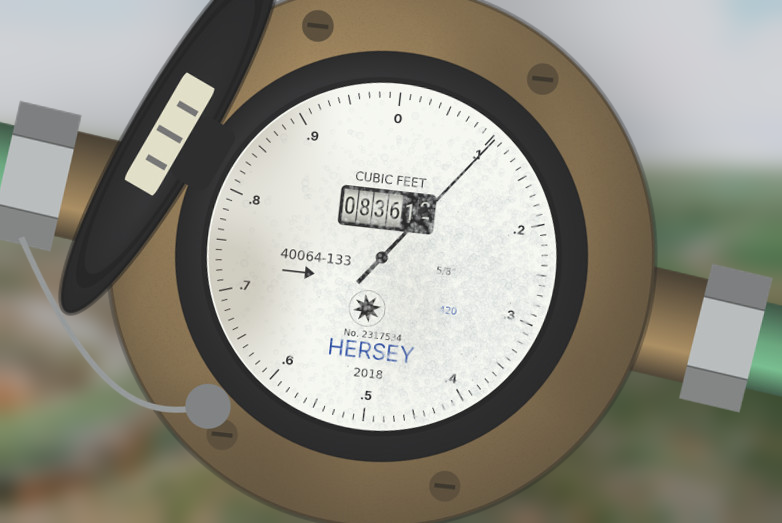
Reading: 83612.10 ft³
